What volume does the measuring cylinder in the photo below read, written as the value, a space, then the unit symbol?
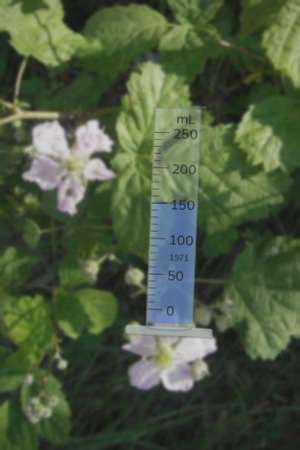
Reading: 150 mL
